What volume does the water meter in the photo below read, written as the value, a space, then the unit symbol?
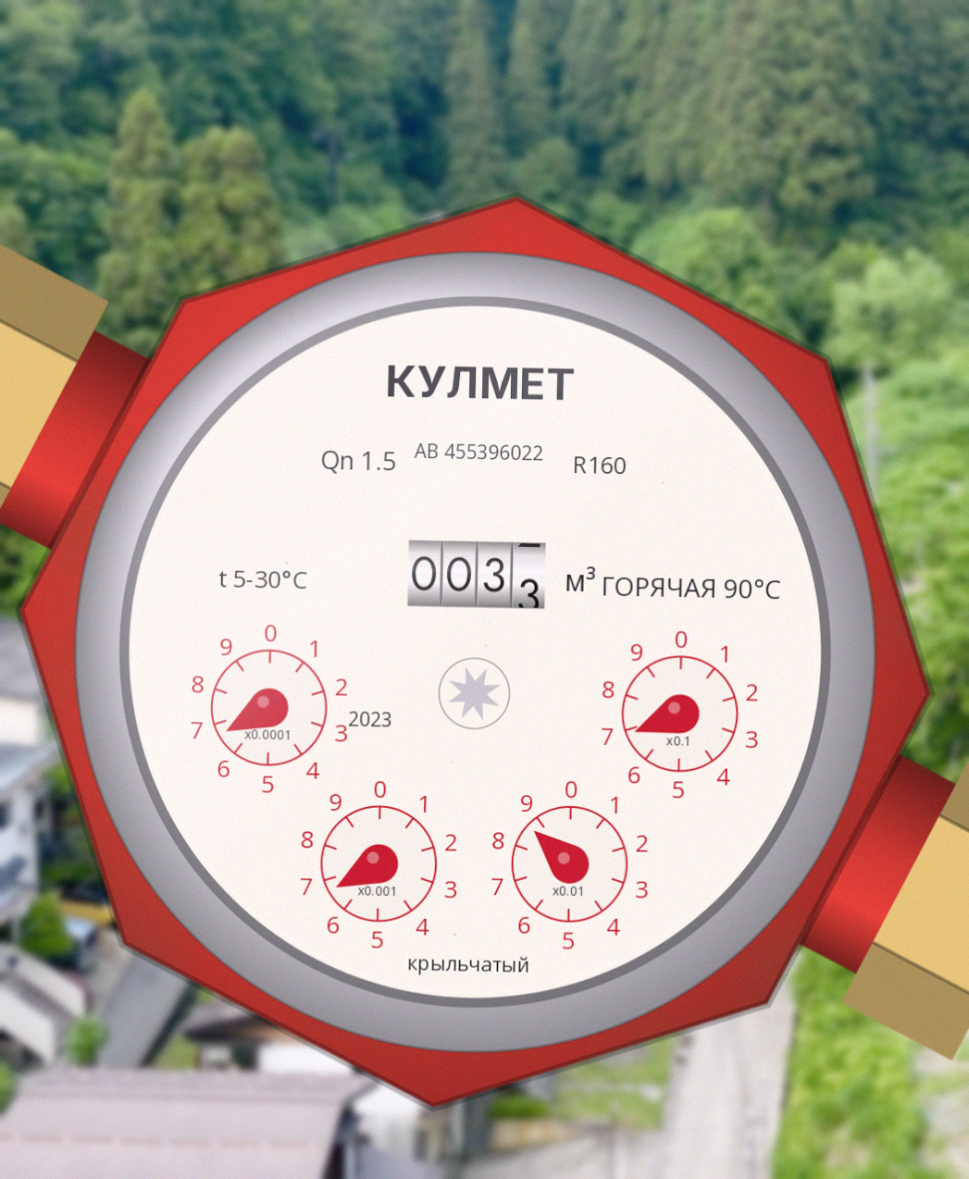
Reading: 32.6866 m³
